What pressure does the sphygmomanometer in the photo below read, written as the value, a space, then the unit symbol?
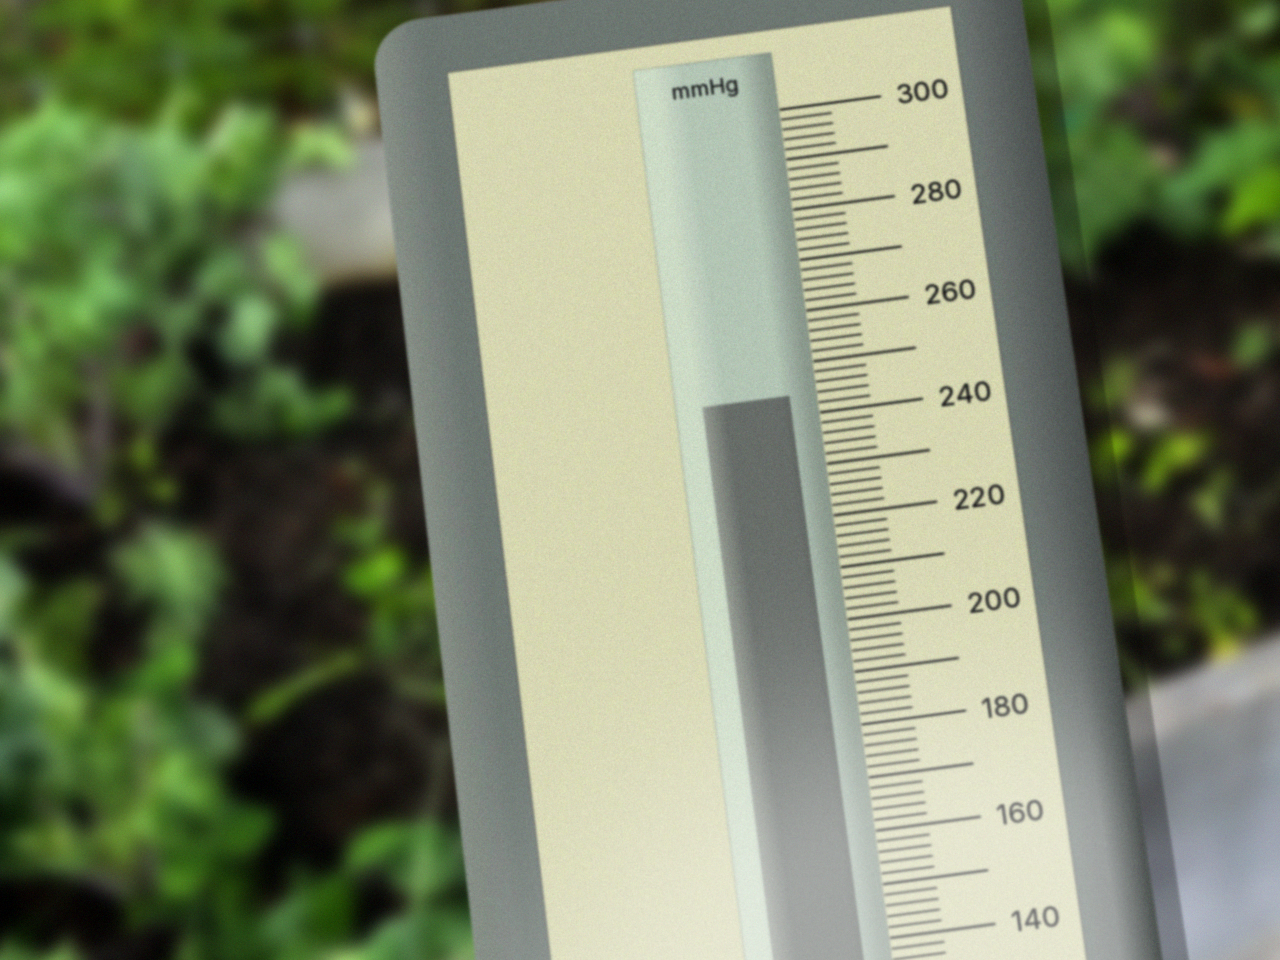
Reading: 244 mmHg
